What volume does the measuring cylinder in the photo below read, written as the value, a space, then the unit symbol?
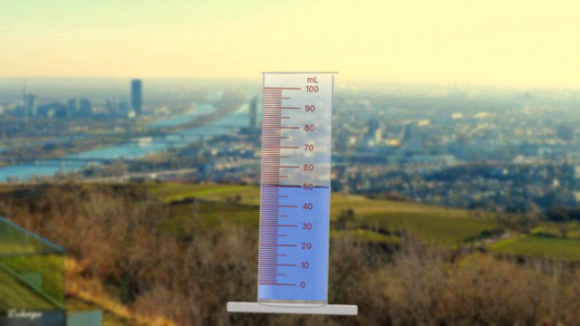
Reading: 50 mL
